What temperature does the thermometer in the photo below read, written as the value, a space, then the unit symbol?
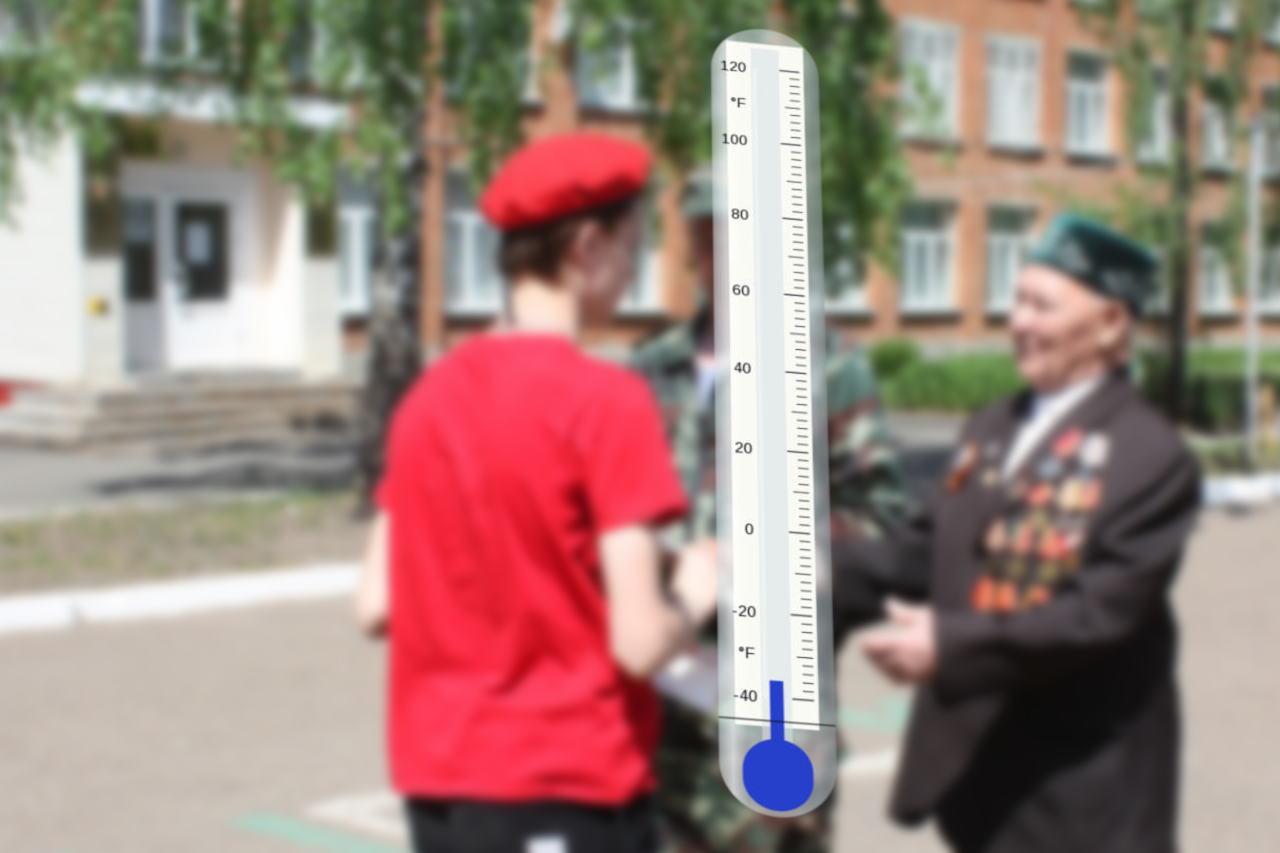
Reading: -36 °F
